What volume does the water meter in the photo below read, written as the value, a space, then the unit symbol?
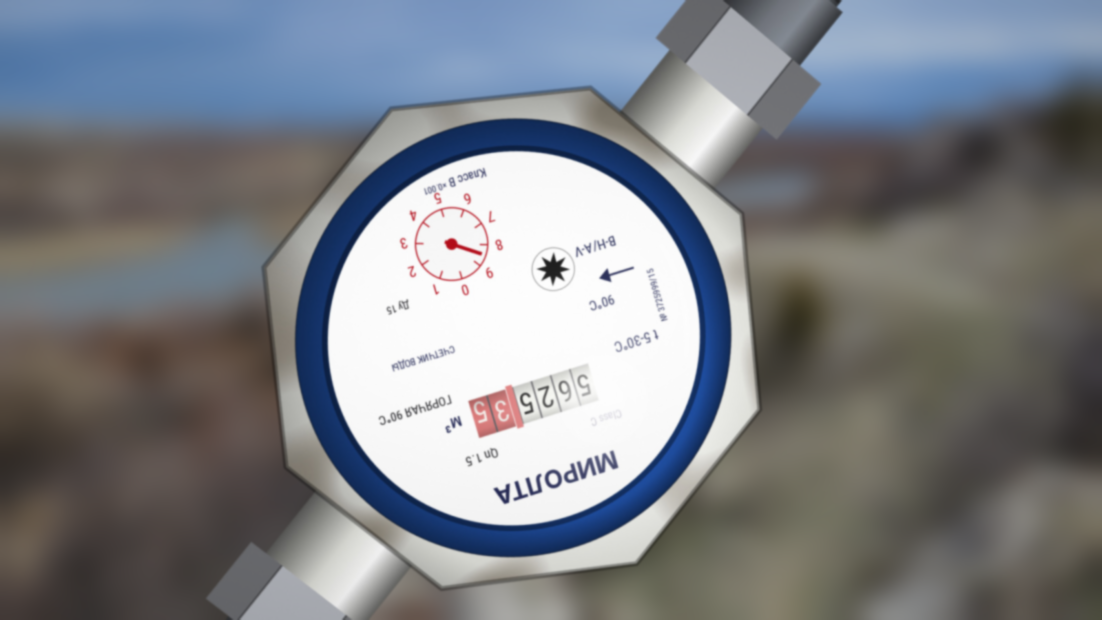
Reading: 5625.348 m³
